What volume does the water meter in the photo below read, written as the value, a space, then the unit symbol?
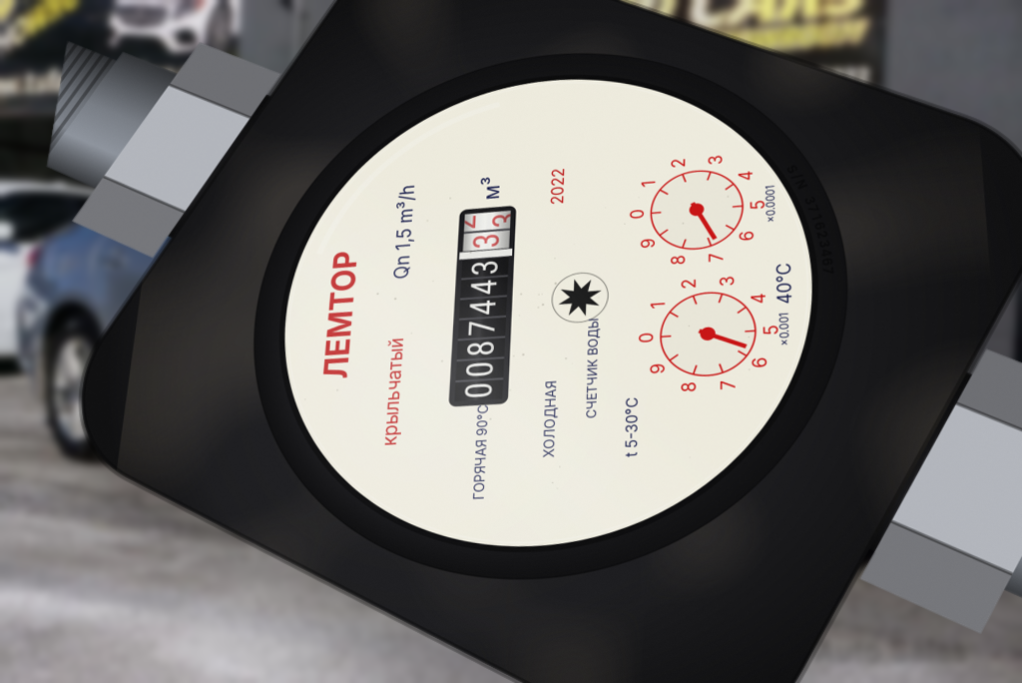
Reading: 87443.3256 m³
